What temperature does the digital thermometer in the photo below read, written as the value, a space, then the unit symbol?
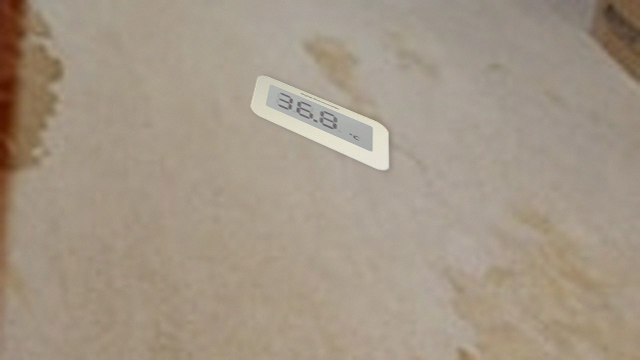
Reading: 36.8 °C
